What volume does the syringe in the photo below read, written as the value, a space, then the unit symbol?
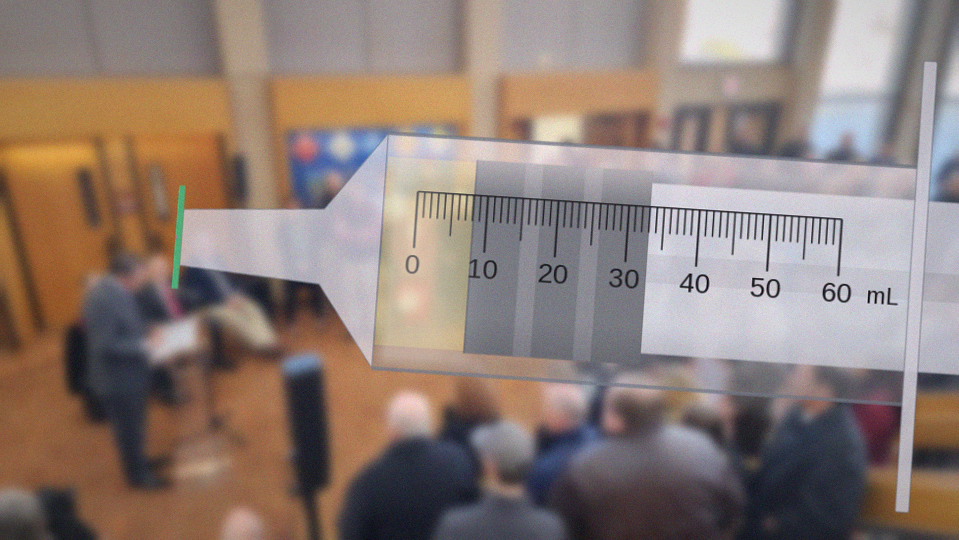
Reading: 8 mL
